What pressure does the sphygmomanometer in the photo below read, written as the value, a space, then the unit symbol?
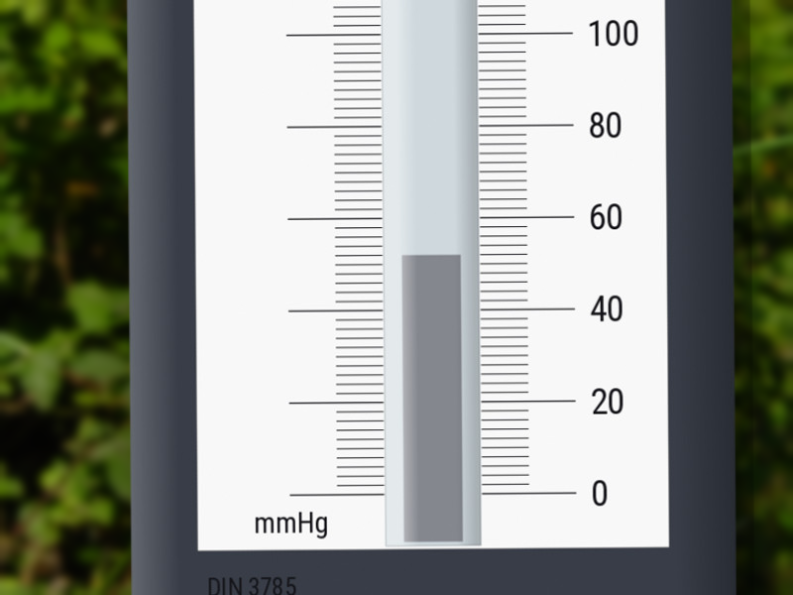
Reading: 52 mmHg
